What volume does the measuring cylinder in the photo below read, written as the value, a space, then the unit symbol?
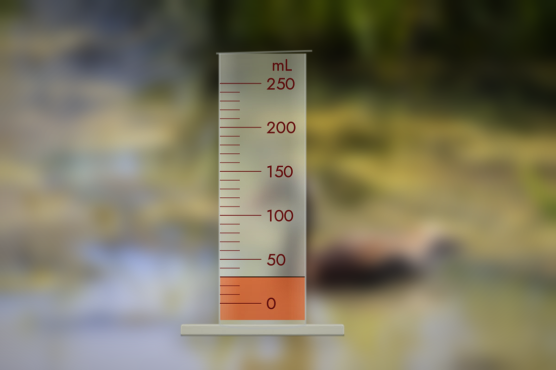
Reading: 30 mL
